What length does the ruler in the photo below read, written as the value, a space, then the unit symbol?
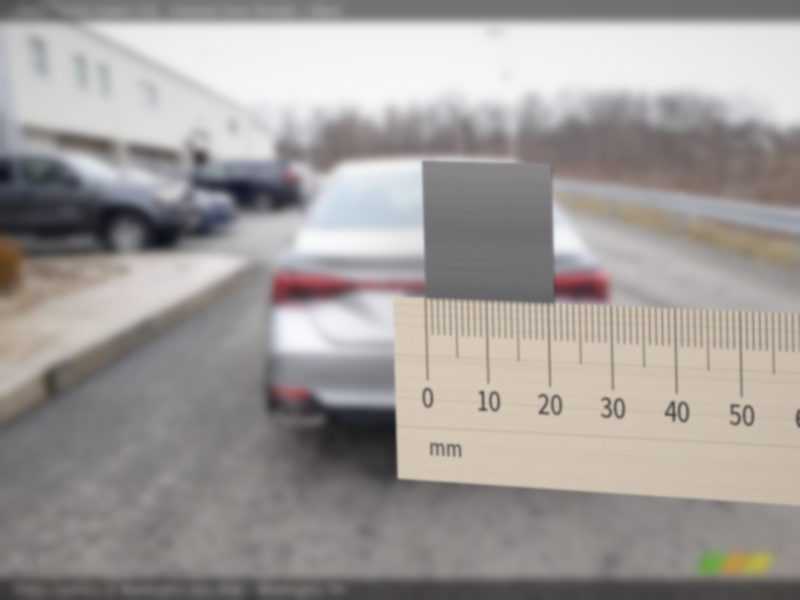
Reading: 21 mm
